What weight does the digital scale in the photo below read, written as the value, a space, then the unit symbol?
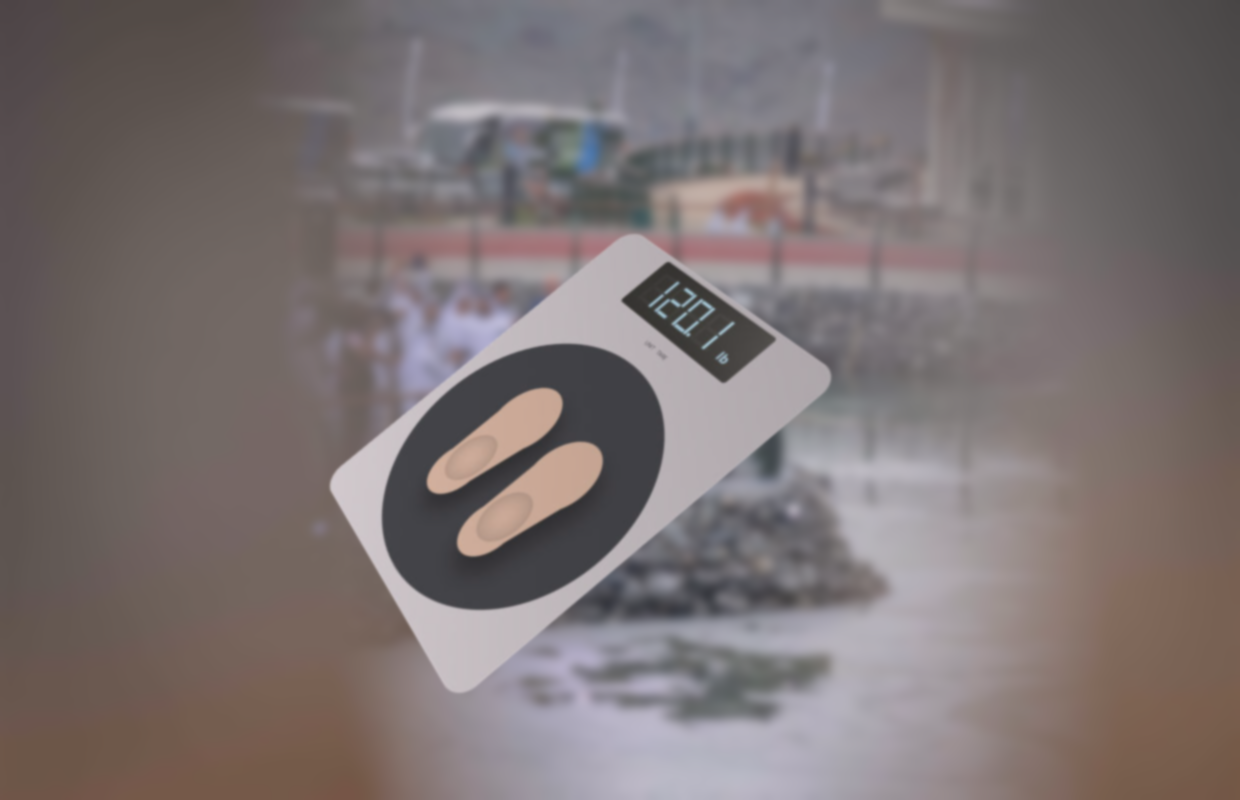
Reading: 120.1 lb
